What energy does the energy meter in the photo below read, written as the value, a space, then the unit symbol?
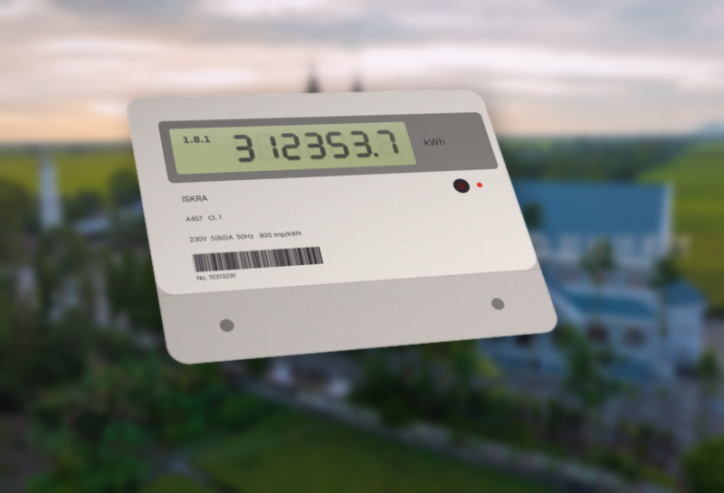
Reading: 312353.7 kWh
